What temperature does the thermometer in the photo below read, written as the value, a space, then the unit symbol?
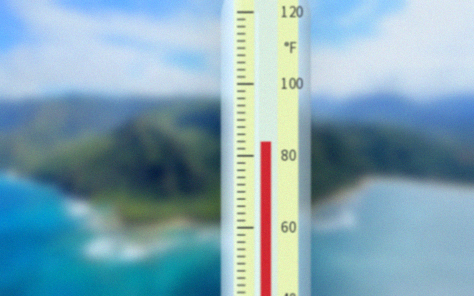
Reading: 84 °F
